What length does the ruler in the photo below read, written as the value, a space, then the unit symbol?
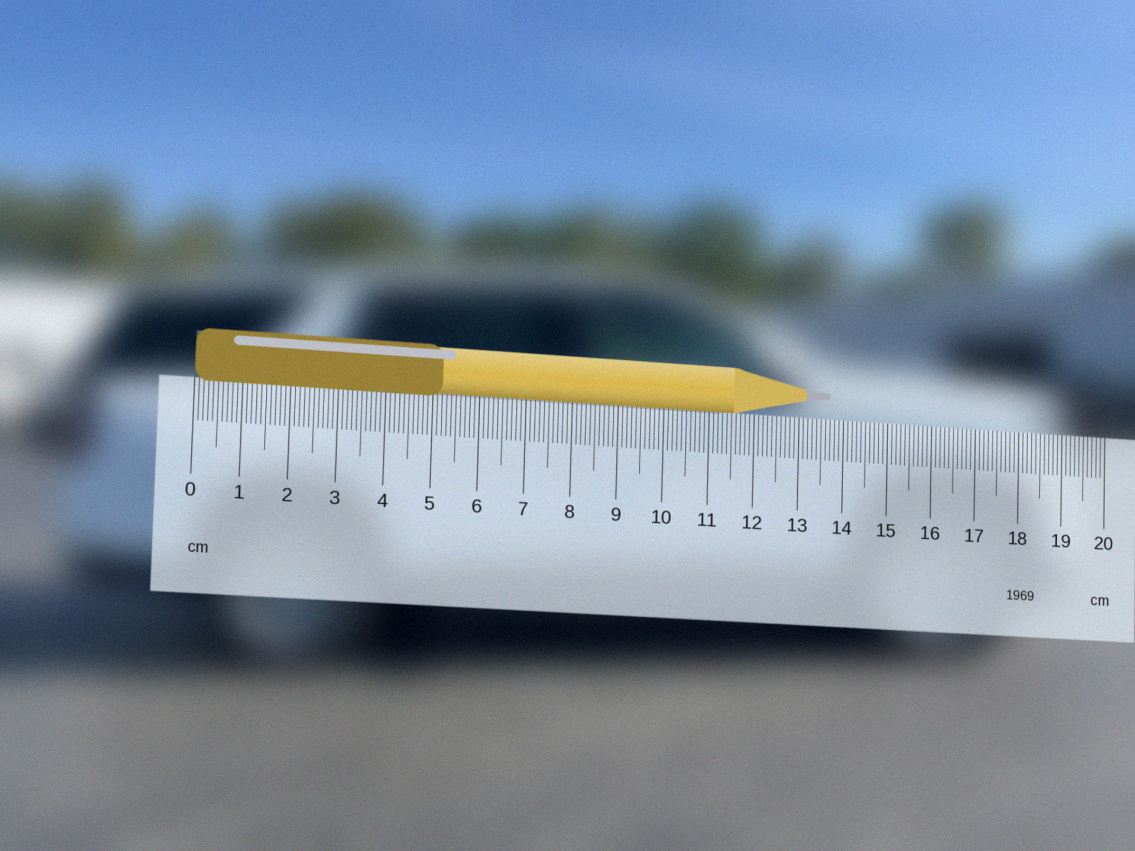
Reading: 13.7 cm
